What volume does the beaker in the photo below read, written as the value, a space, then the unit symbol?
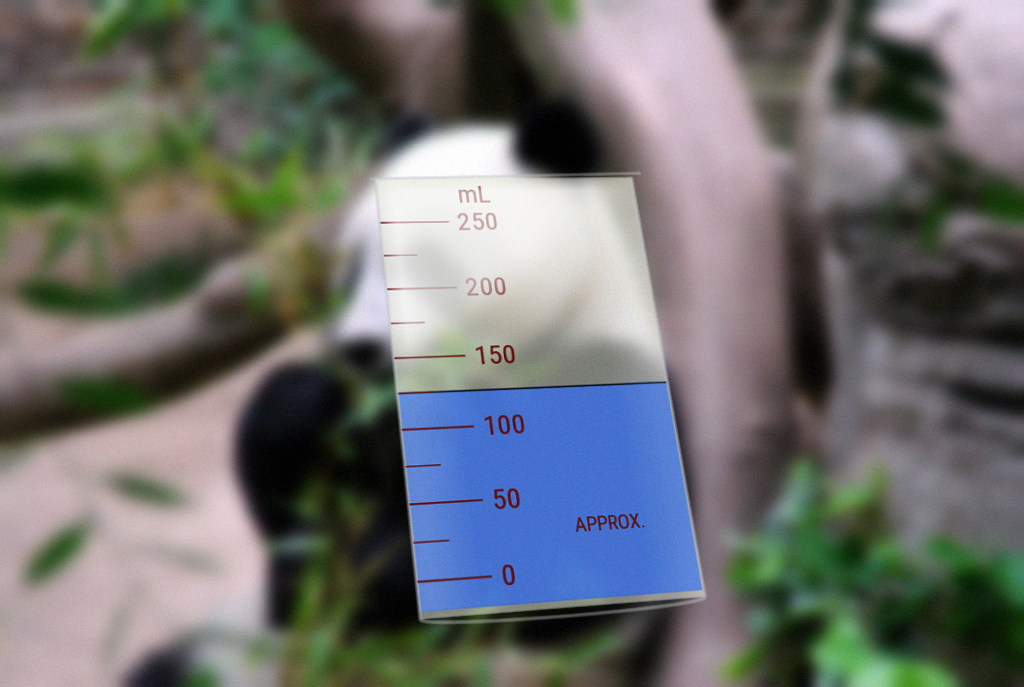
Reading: 125 mL
